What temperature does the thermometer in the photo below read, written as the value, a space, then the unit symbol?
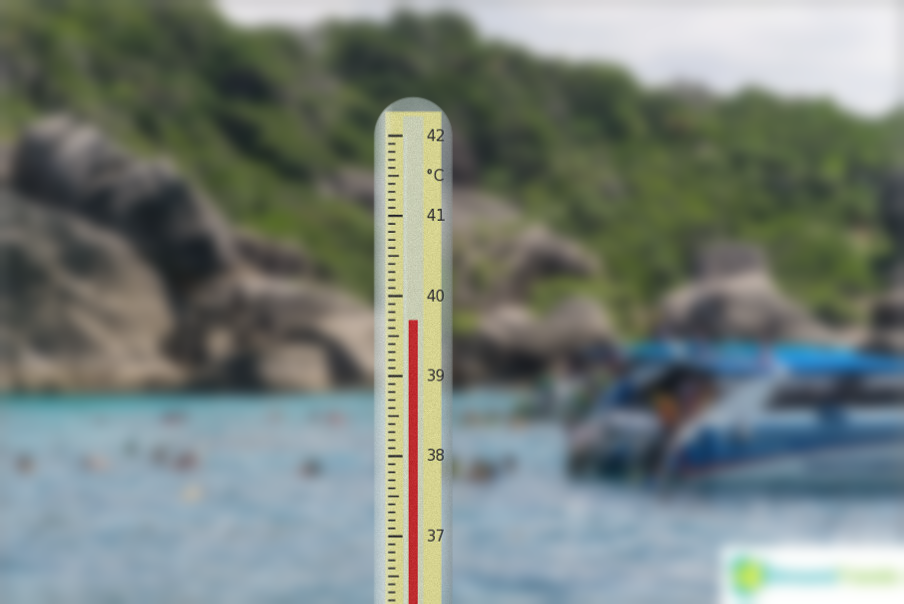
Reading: 39.7 °C
